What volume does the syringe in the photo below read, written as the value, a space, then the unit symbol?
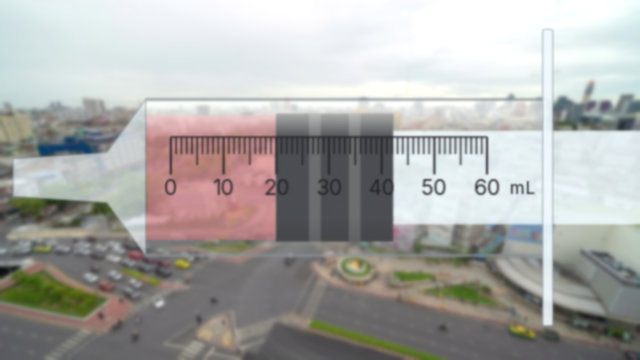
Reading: 20 mL
